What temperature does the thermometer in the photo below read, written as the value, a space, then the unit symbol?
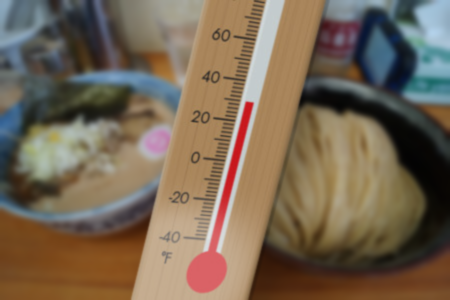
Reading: 30 °F
